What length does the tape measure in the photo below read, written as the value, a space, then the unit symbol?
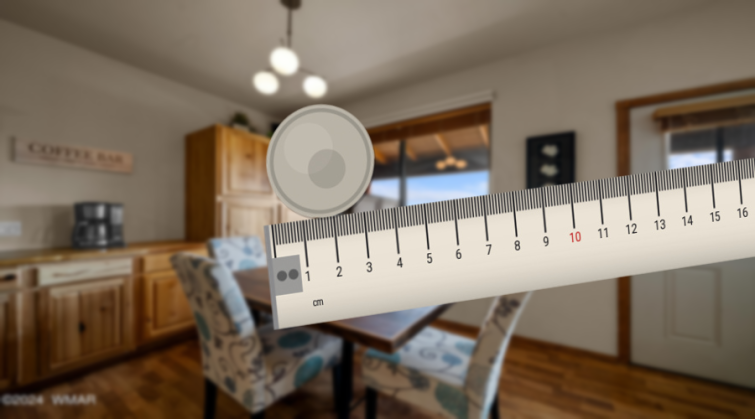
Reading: 3.5 cm
